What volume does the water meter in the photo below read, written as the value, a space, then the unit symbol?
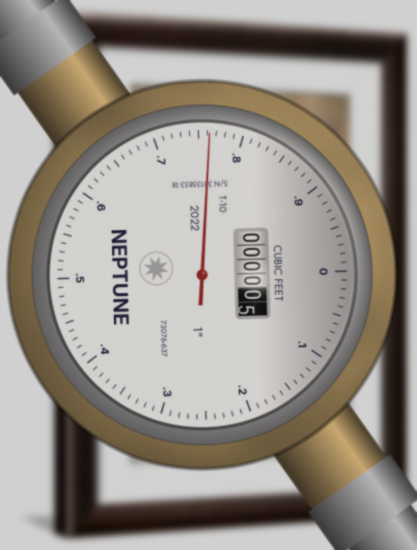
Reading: 4.76 ft³
